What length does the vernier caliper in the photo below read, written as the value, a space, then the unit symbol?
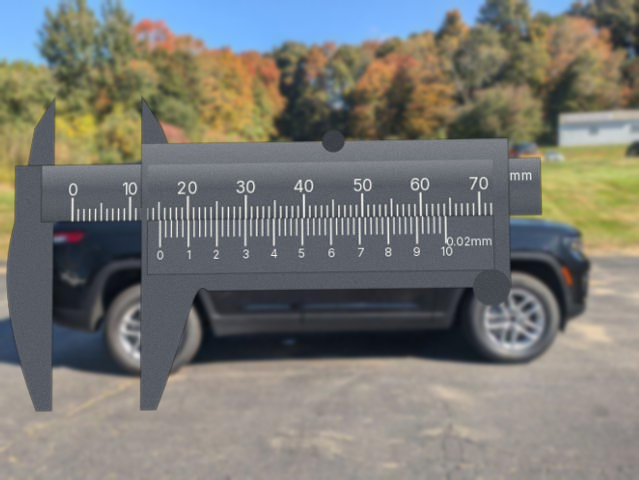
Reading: 15.2 mm
